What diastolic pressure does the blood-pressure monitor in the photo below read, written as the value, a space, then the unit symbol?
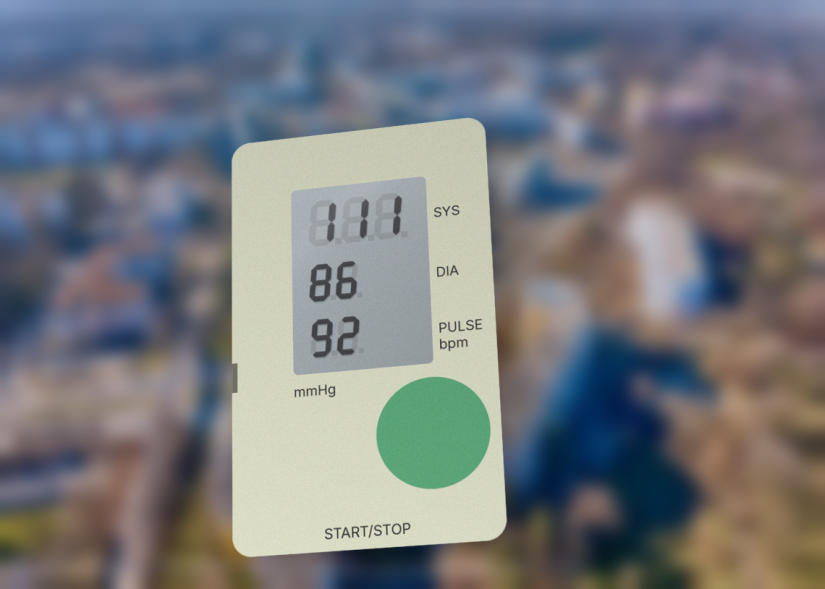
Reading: 86 mmHg
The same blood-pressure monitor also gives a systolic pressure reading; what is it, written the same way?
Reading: 111 mmHg
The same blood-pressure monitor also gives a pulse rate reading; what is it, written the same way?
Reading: 92 bpm
